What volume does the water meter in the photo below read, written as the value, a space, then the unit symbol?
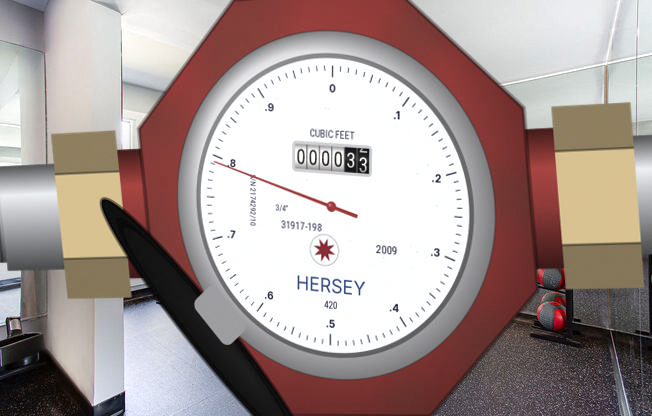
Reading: 32.79 ft³
